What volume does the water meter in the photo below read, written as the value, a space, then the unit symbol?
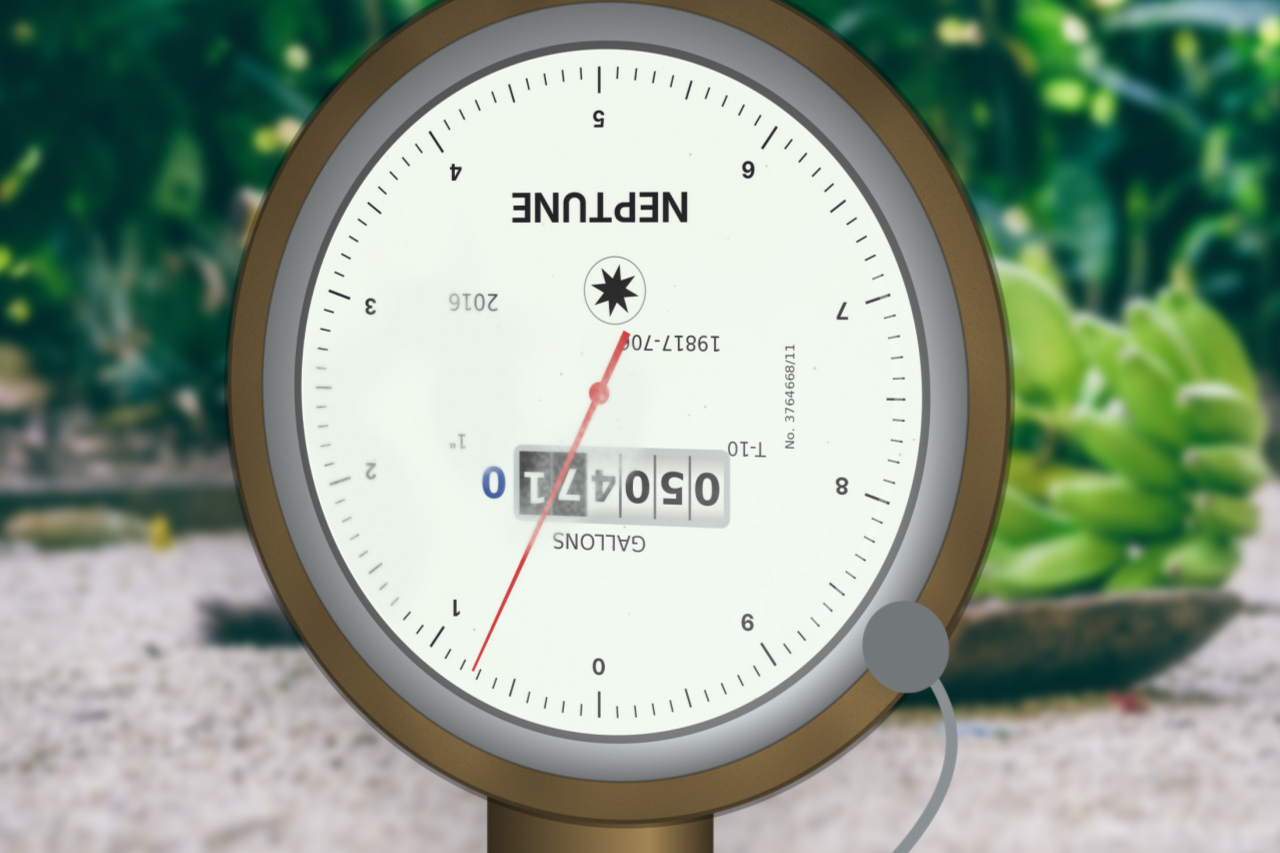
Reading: 504710.7 gal
